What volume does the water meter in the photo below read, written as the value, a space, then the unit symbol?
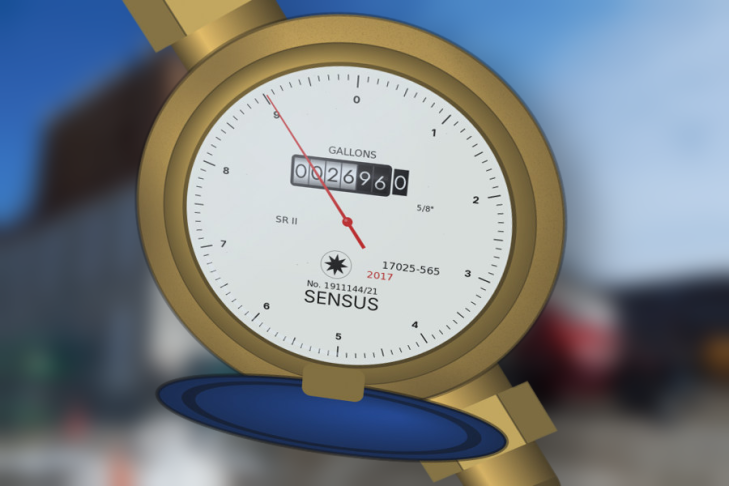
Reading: 26959.0 gal
